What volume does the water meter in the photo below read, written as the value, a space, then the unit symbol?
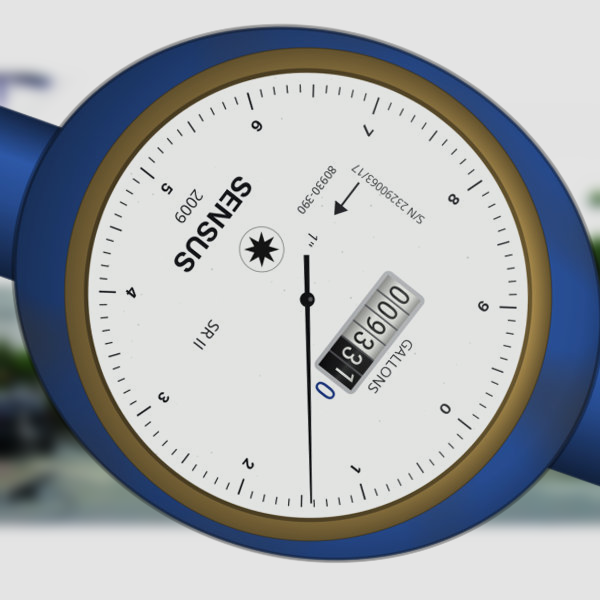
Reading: 93311.4 gal
